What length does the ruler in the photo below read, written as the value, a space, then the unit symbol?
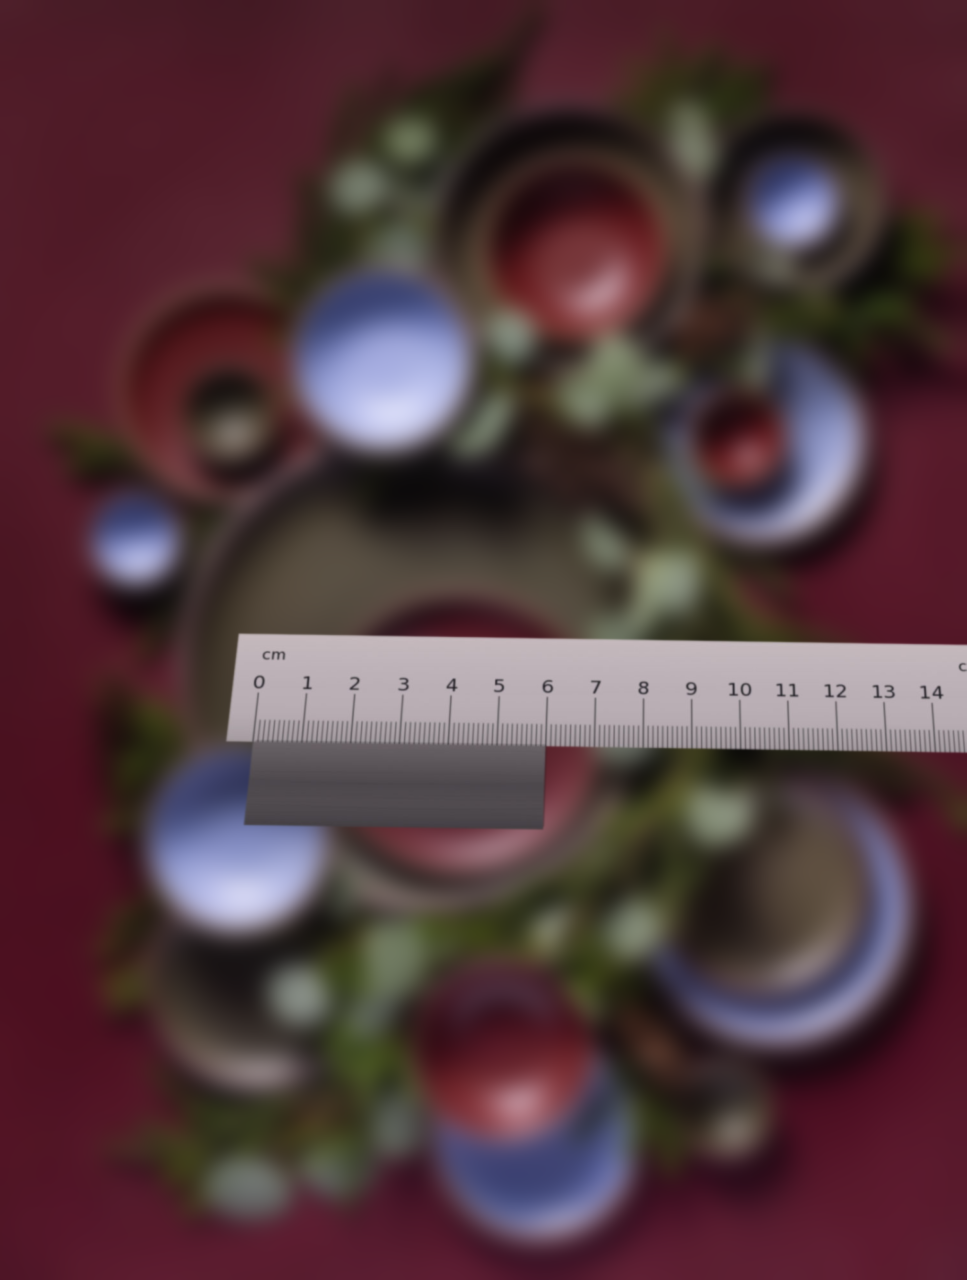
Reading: 6 cm
